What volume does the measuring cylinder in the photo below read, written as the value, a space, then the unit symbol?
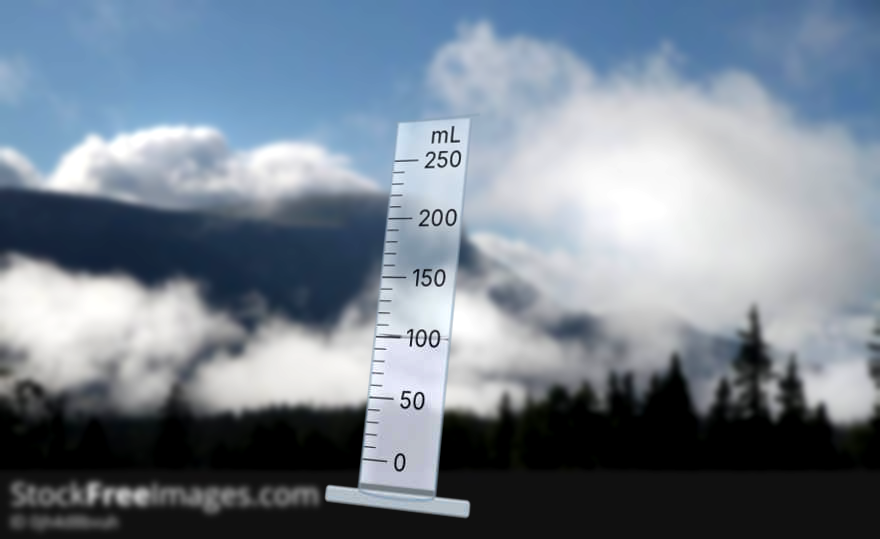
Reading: 100 mL
